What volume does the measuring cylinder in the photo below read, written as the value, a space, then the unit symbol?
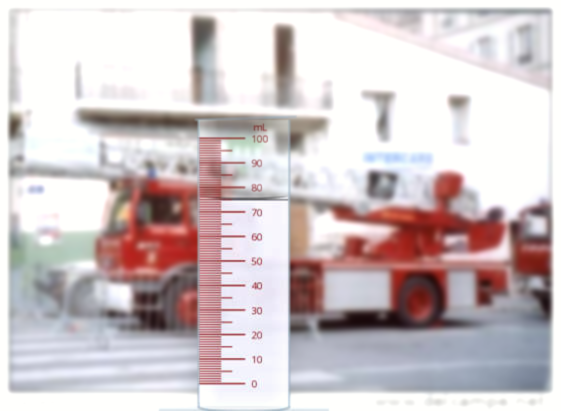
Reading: 75 mL
